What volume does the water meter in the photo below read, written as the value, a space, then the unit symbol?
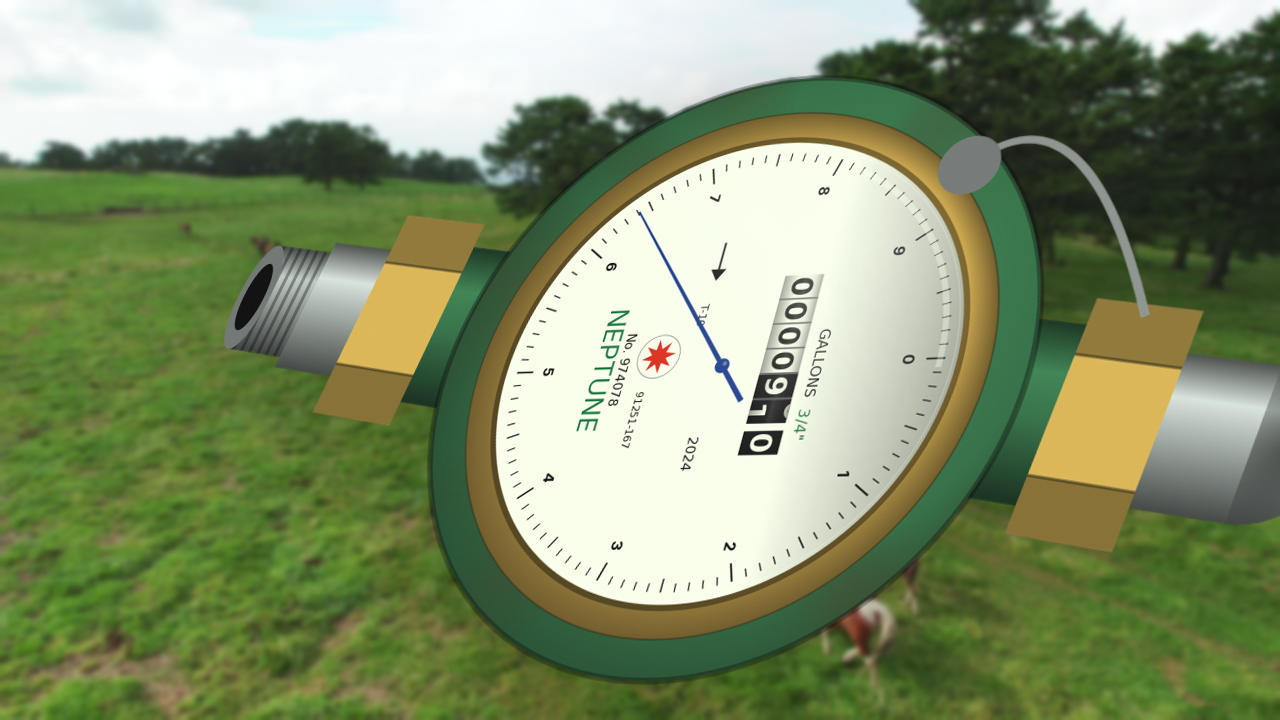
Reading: 906.4 gal
